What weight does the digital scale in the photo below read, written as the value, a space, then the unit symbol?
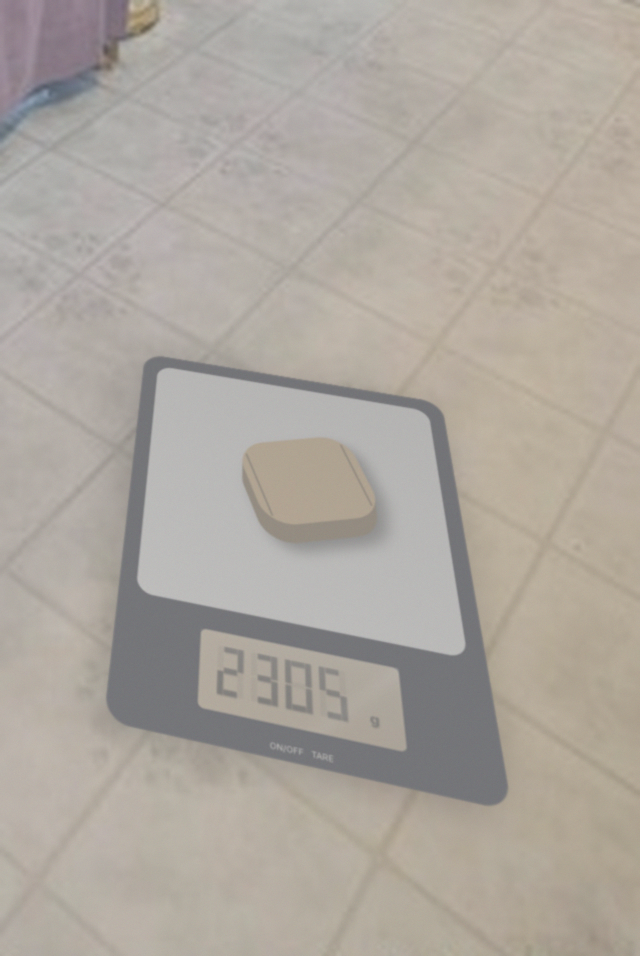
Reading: 2305 g
